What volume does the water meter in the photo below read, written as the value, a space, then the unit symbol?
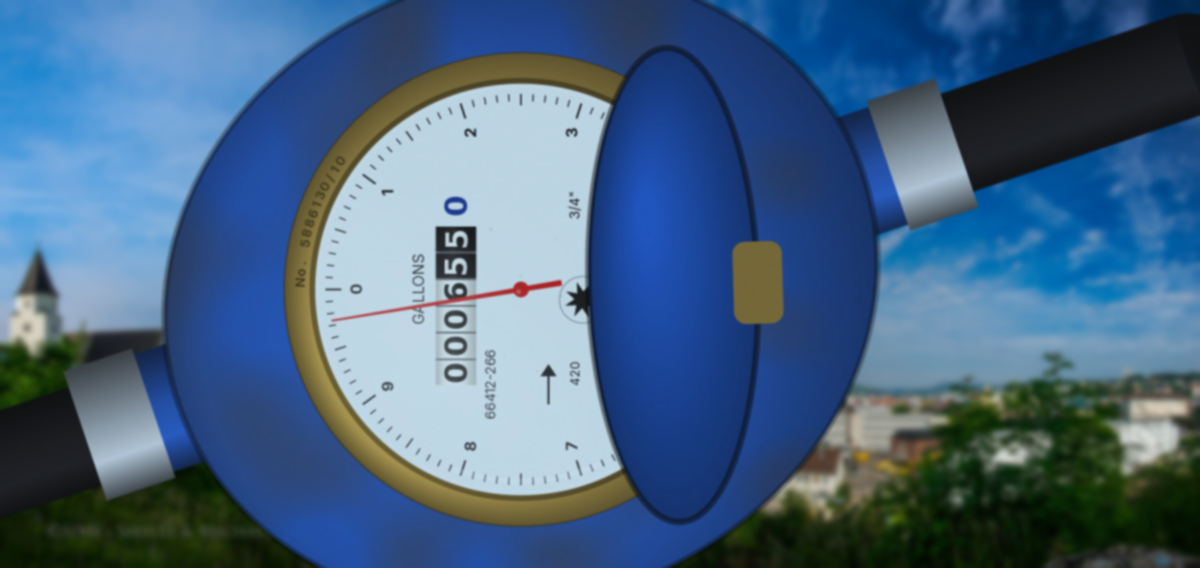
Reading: 6549.7 gal
